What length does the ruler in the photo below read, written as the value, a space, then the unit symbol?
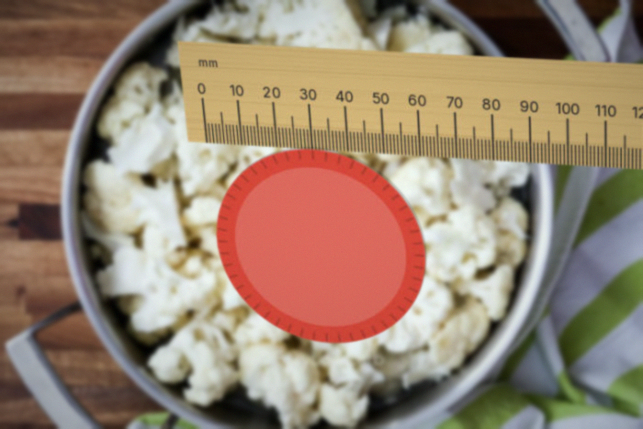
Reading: 60 mm
